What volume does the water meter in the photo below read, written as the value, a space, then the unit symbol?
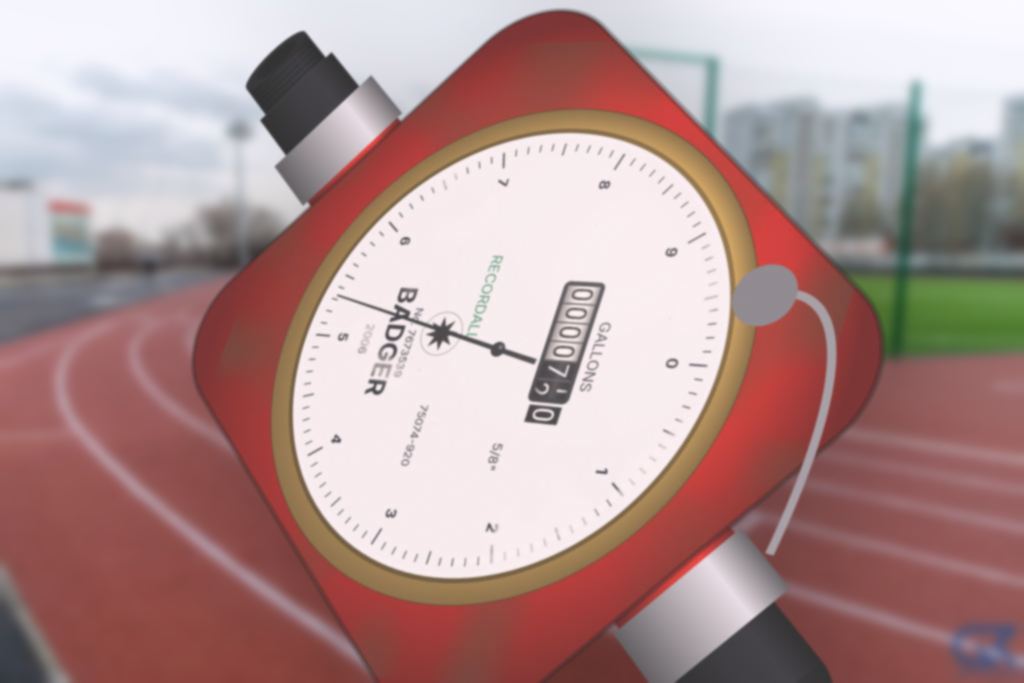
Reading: 715.3 gal
